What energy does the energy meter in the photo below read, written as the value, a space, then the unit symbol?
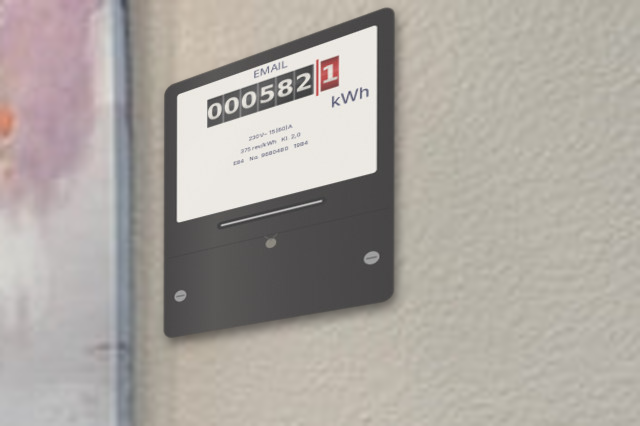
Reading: 582.1 kWh
